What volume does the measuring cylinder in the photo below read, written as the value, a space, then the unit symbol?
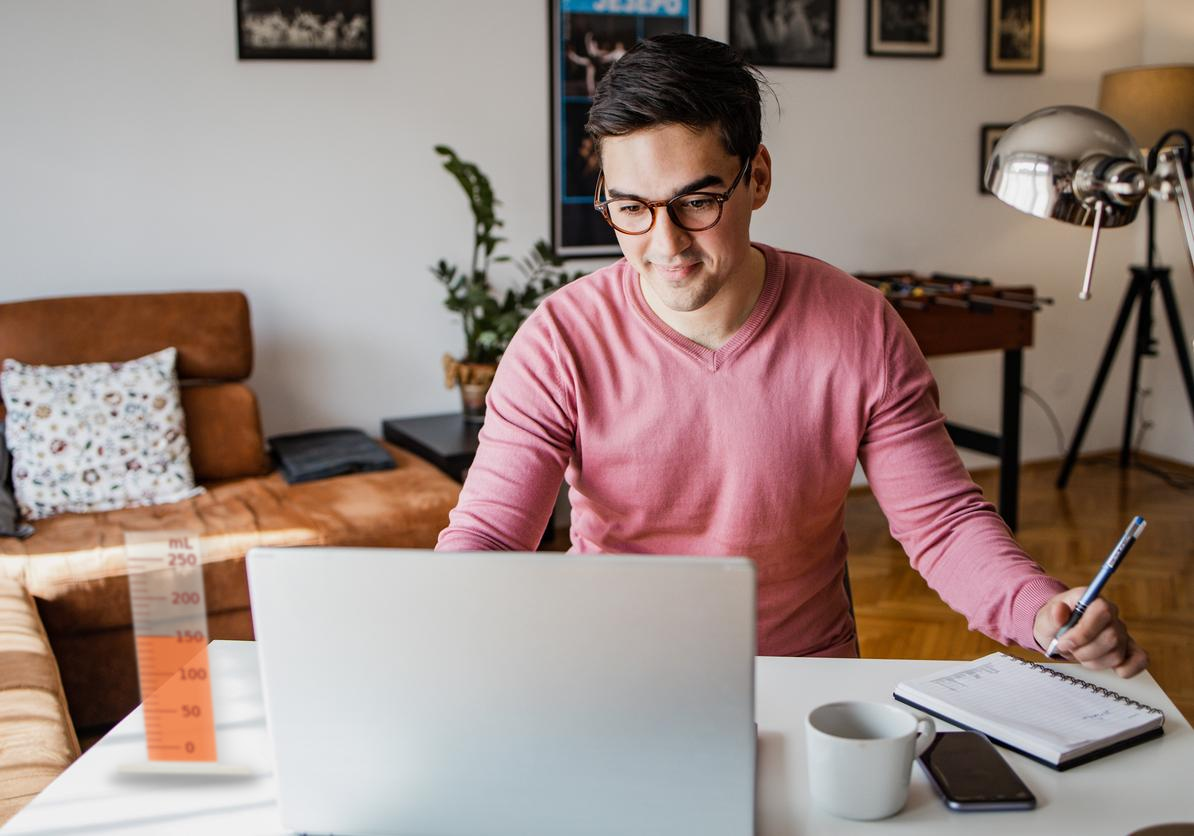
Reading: 150 mL
